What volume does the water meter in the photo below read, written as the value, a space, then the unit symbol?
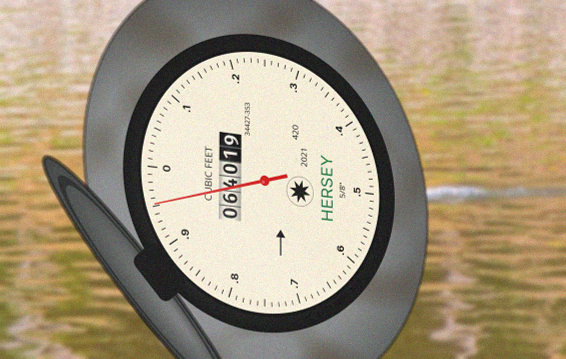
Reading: 64018.95 ft³
